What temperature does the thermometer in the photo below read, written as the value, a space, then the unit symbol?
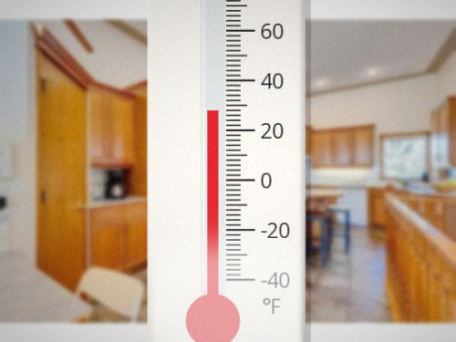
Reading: 28 °F
